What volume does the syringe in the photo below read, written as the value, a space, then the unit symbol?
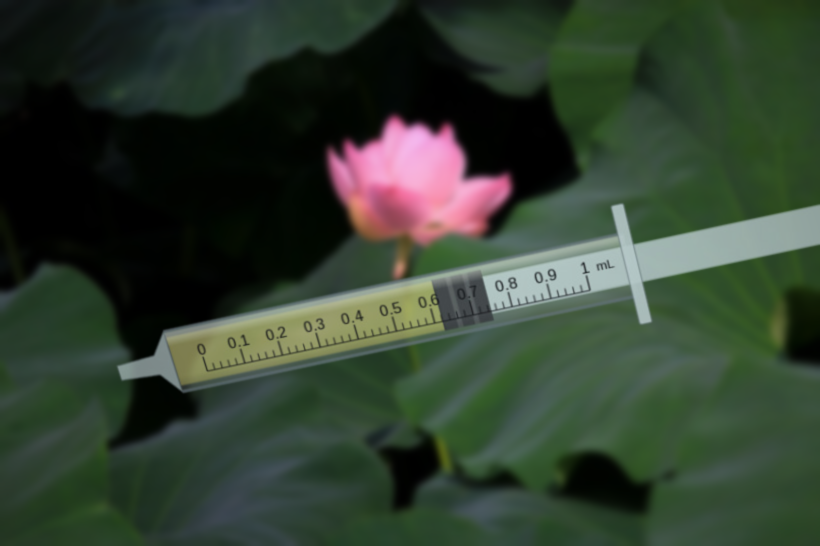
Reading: 0.62 mL
